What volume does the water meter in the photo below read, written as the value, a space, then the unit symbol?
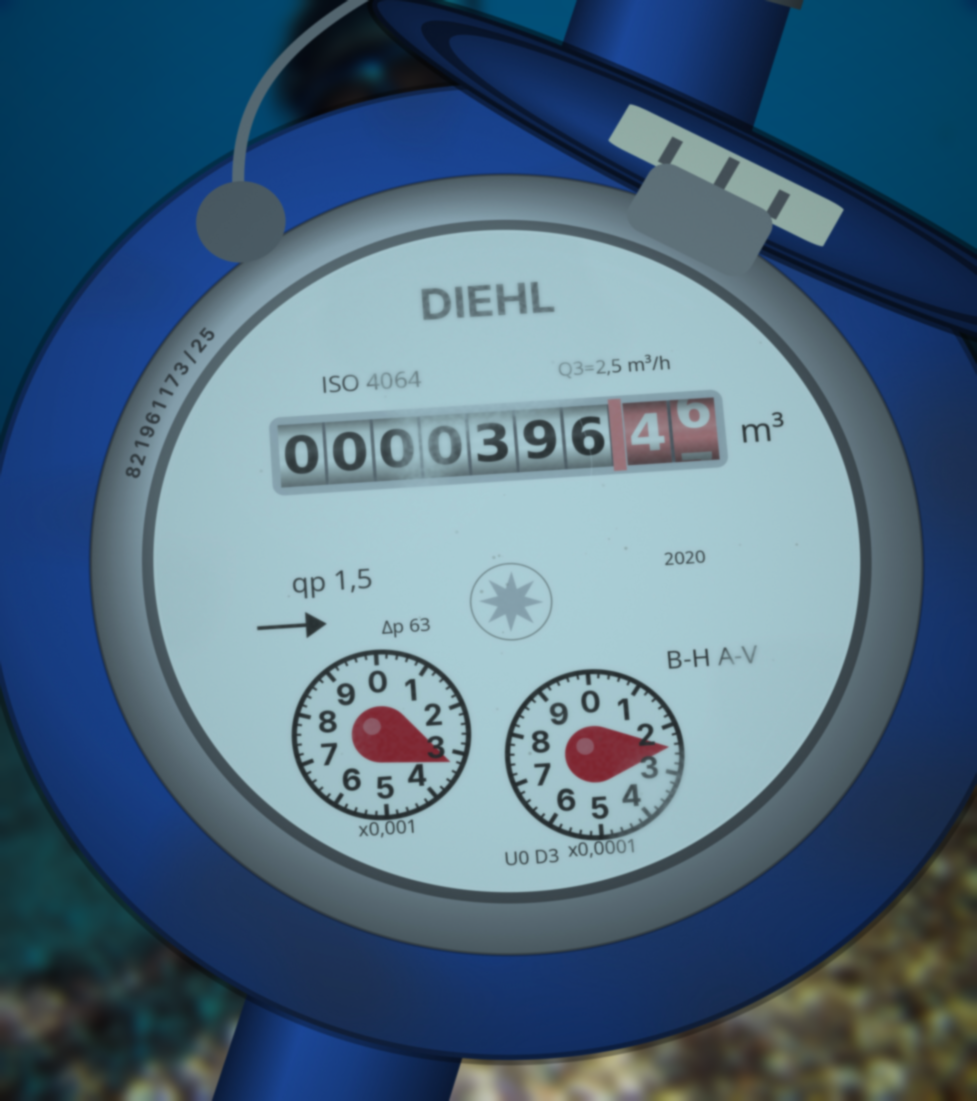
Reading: 396.4632 m³
